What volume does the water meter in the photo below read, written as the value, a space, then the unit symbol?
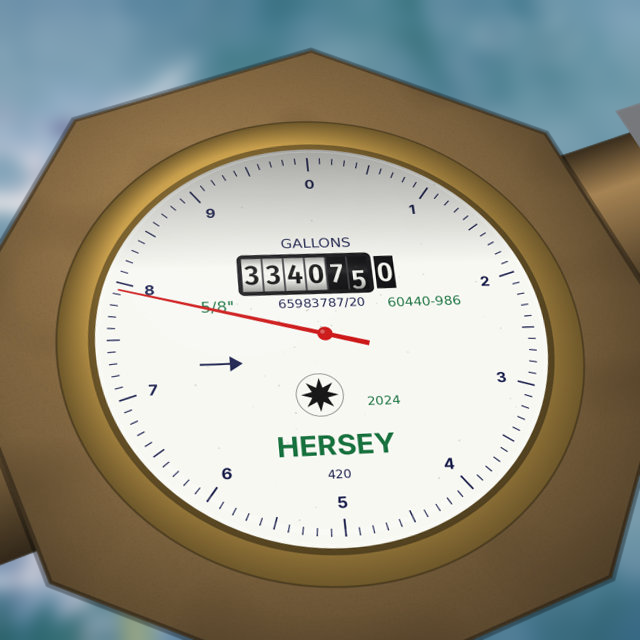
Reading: 3340747.9 gal
